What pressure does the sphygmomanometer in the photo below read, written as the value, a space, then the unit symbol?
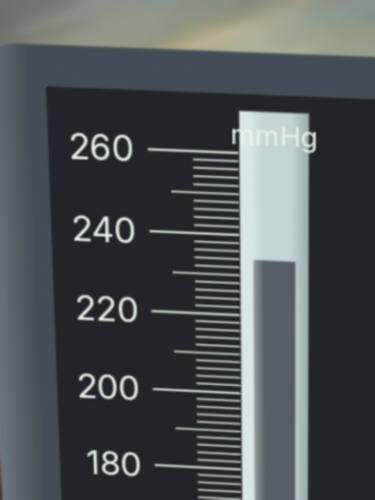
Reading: 234 mmHg
